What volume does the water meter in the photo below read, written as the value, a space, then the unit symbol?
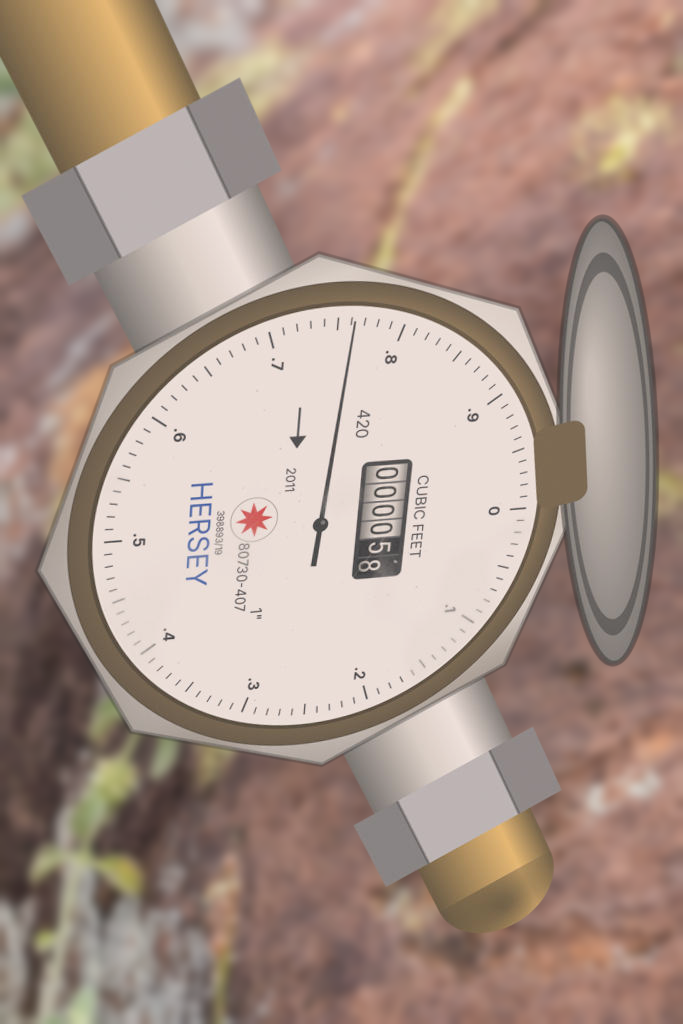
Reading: 57.76 ft³
